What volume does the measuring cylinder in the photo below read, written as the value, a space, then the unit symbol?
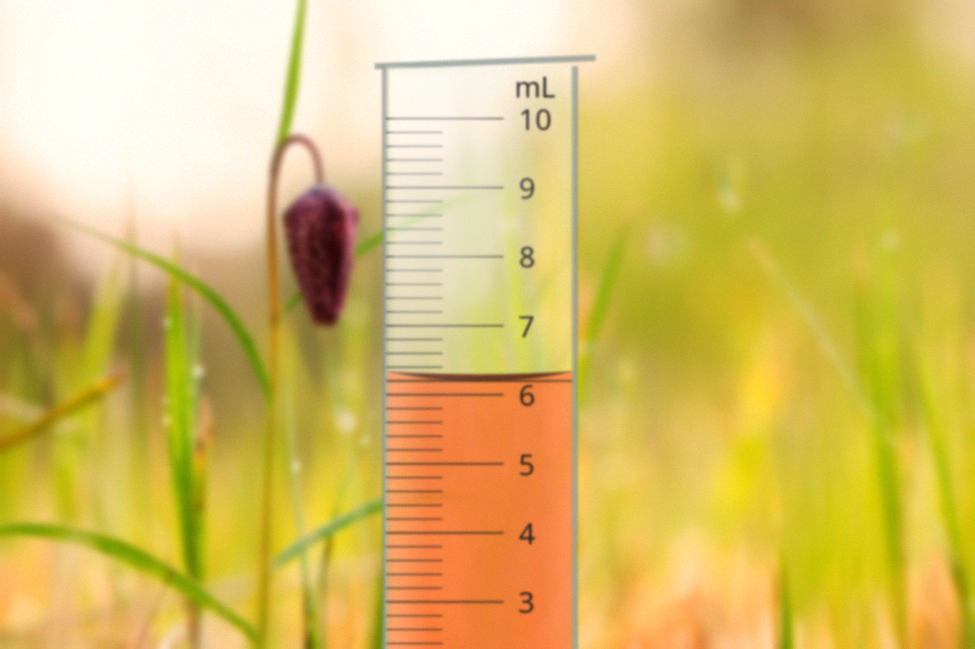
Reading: 6.2 mL
